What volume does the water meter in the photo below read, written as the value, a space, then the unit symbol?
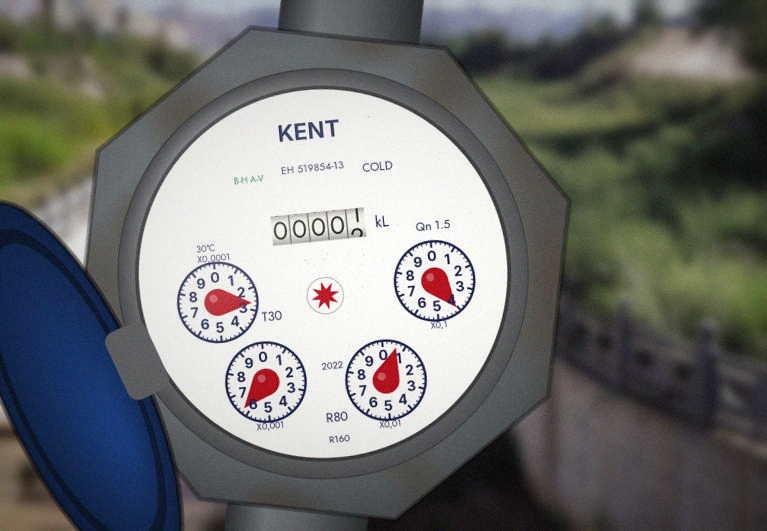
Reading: 1.4062 kL
